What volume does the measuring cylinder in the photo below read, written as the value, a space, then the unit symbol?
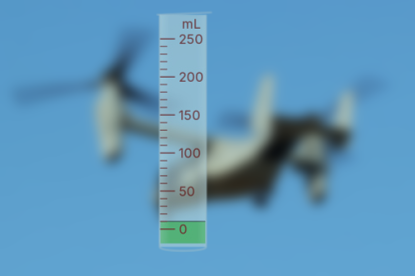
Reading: 10 mL
